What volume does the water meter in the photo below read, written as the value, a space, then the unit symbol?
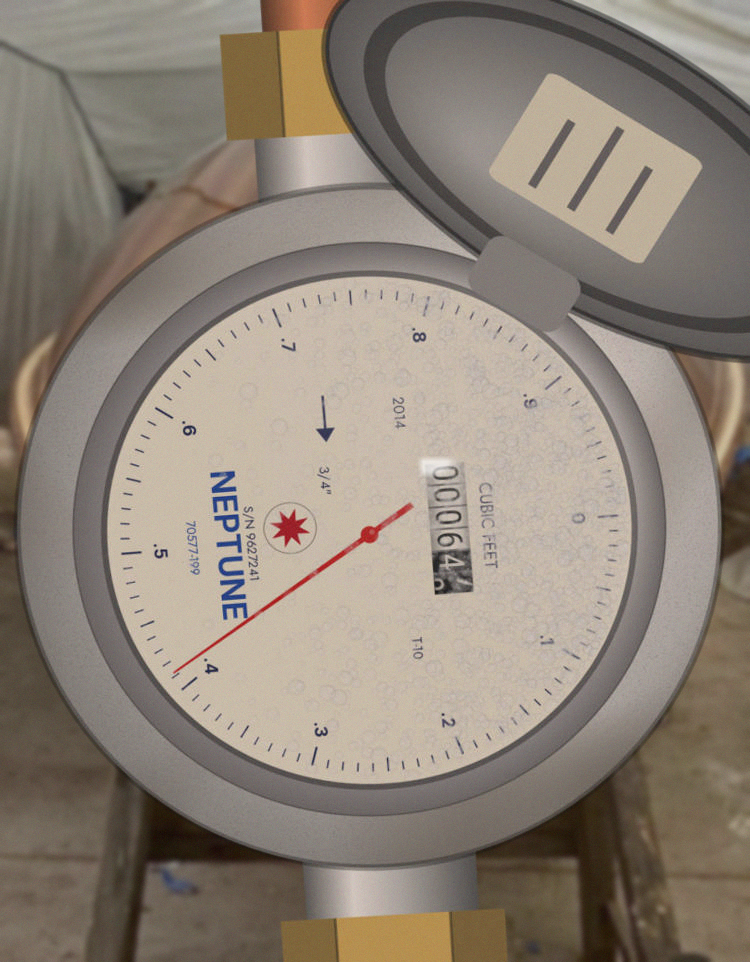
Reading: 647.41 ft³
